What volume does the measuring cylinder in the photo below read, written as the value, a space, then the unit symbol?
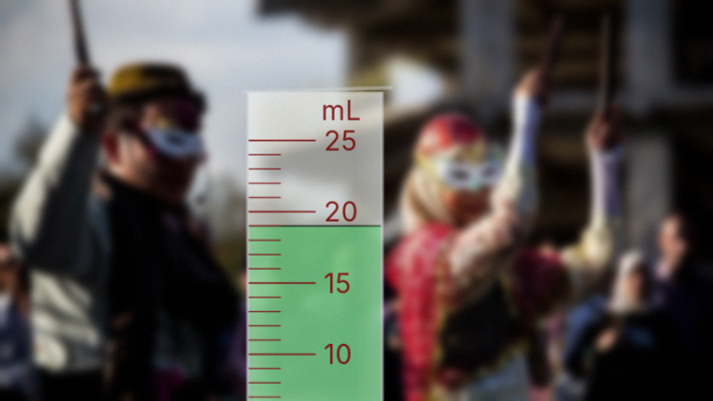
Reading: 19 mL
